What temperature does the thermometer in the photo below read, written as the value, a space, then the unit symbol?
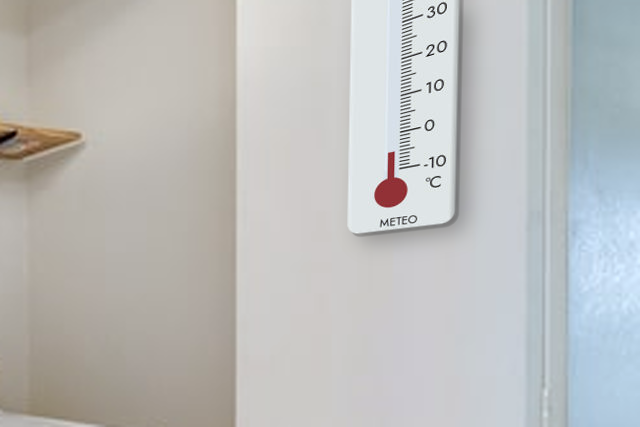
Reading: -5 °C
